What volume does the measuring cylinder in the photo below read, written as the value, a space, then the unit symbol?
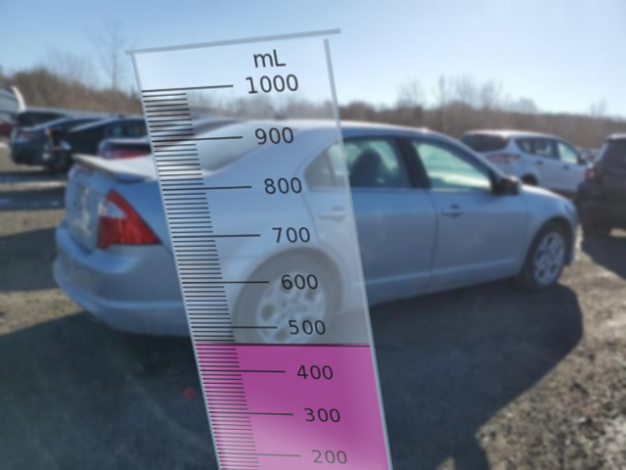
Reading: 460 mL
